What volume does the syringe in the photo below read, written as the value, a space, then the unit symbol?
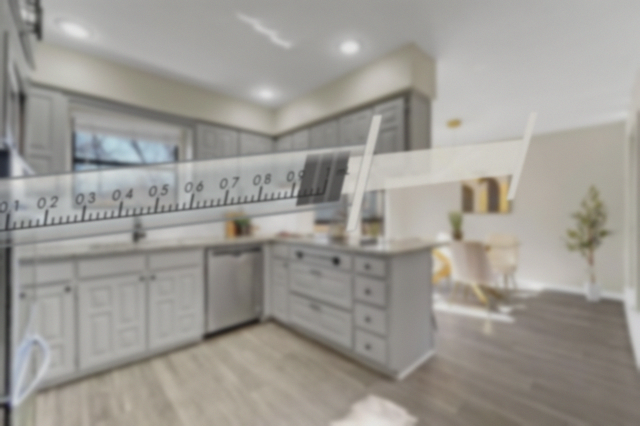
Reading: 0.92 mL
